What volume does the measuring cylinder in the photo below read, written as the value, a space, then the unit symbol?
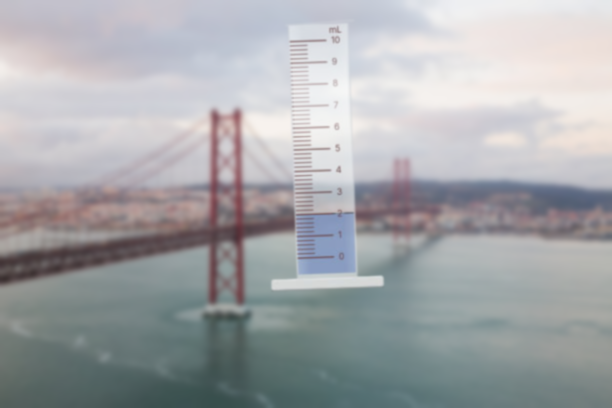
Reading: 2 mL
